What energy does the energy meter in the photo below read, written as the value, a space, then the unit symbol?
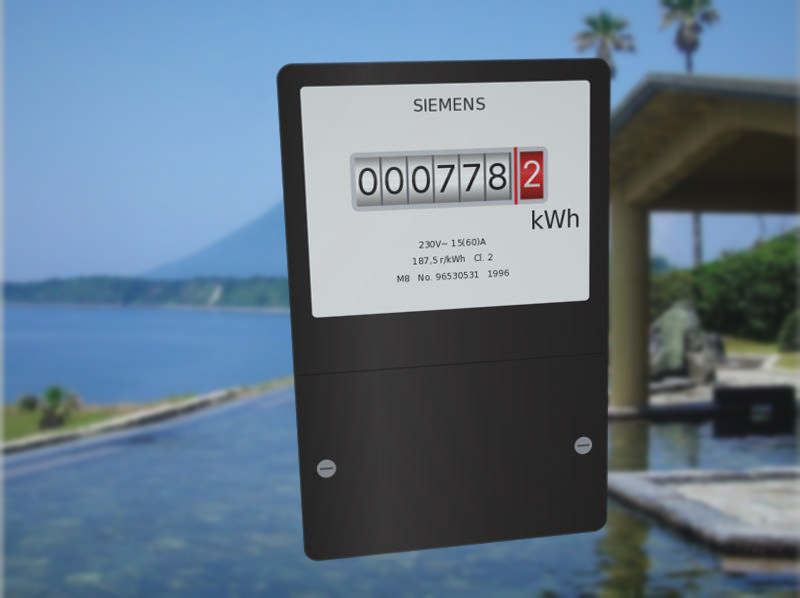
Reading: 778.2 kWh
